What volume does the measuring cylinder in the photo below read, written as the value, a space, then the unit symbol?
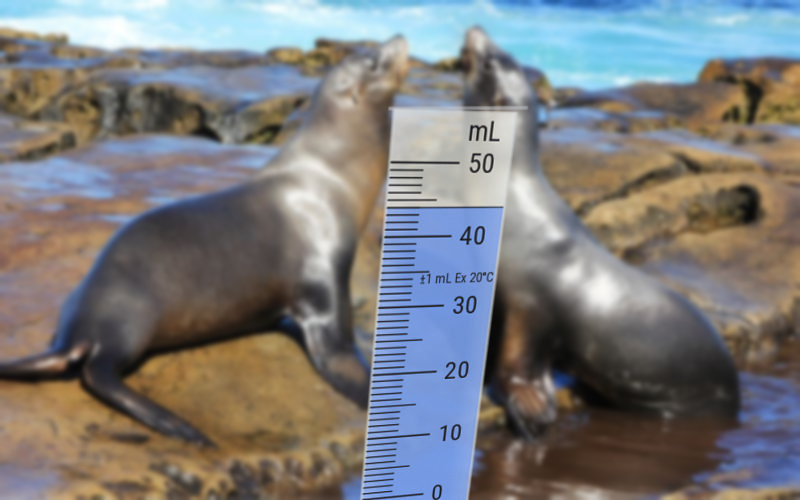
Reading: 44 mL
